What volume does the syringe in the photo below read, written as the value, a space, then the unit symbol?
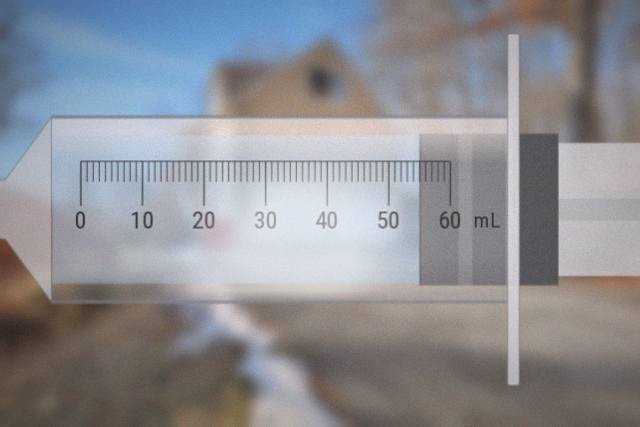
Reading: 55 mL
